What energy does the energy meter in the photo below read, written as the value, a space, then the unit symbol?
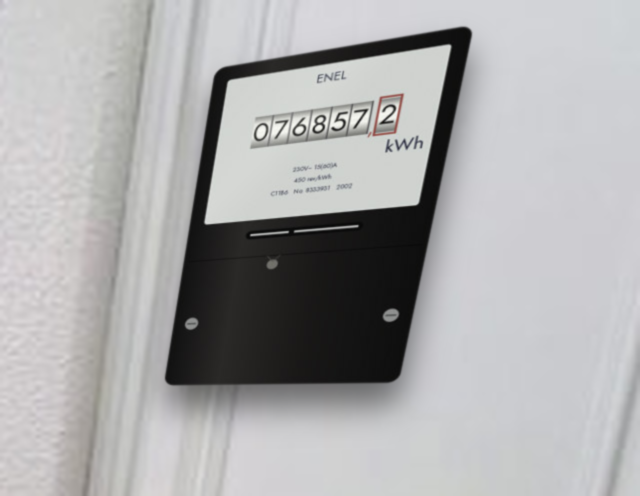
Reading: 76857.2 kWh
